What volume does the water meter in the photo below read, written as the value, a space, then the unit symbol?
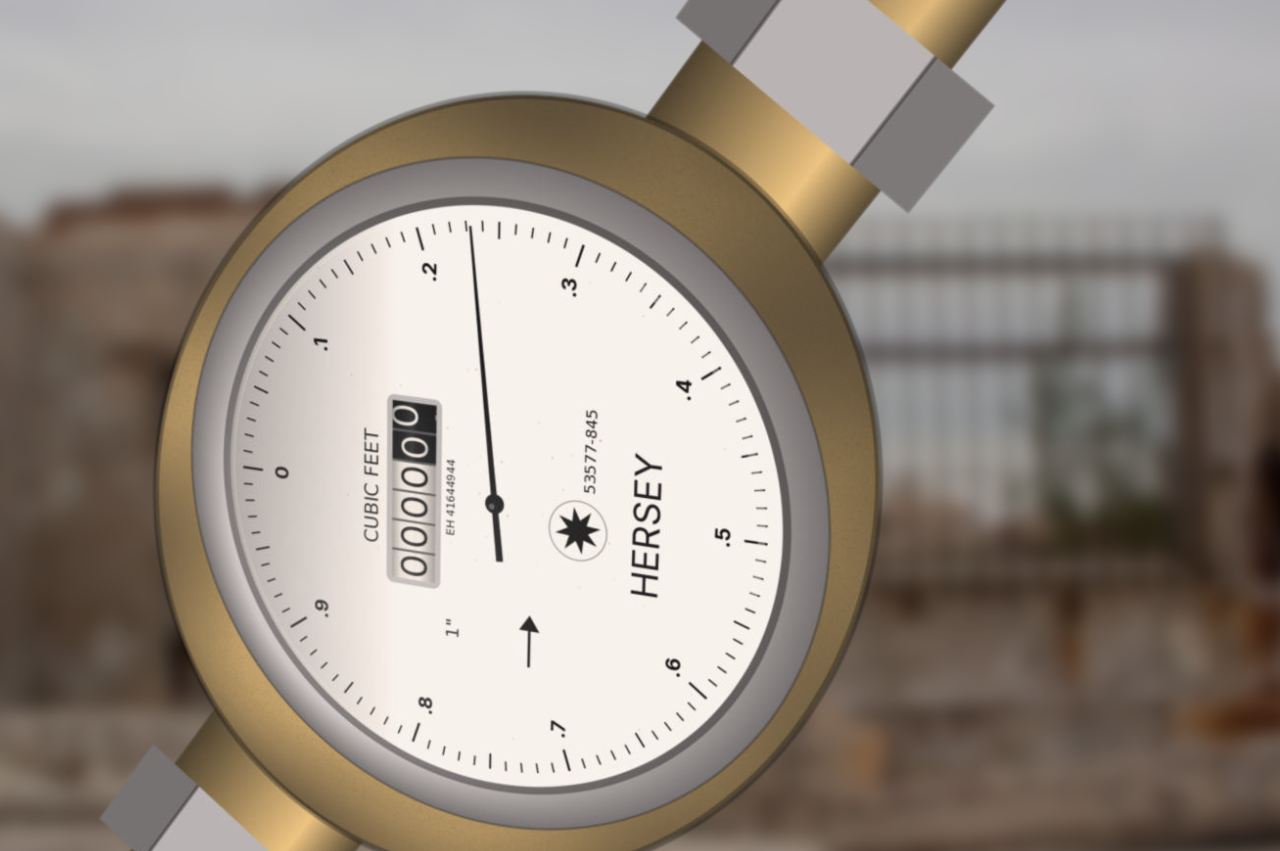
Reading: 0.23 ft³
